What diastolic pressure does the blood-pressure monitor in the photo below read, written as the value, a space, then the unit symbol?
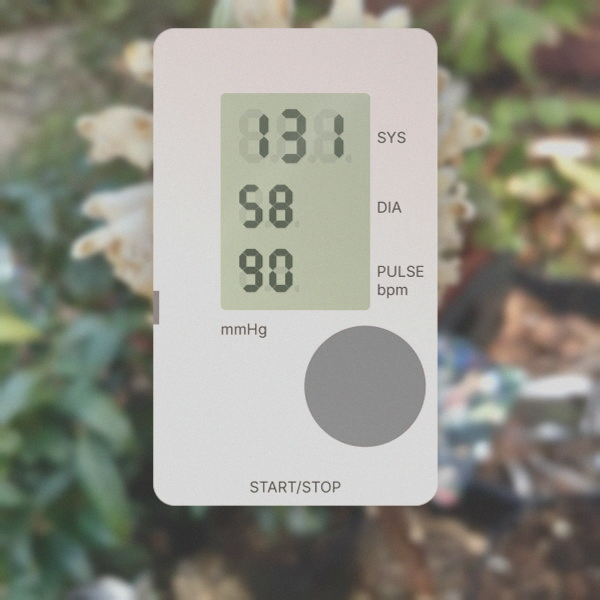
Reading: 58 mmHg
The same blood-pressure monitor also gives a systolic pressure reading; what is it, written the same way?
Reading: 131 mmHg
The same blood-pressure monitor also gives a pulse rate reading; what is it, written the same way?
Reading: 90 bpm
